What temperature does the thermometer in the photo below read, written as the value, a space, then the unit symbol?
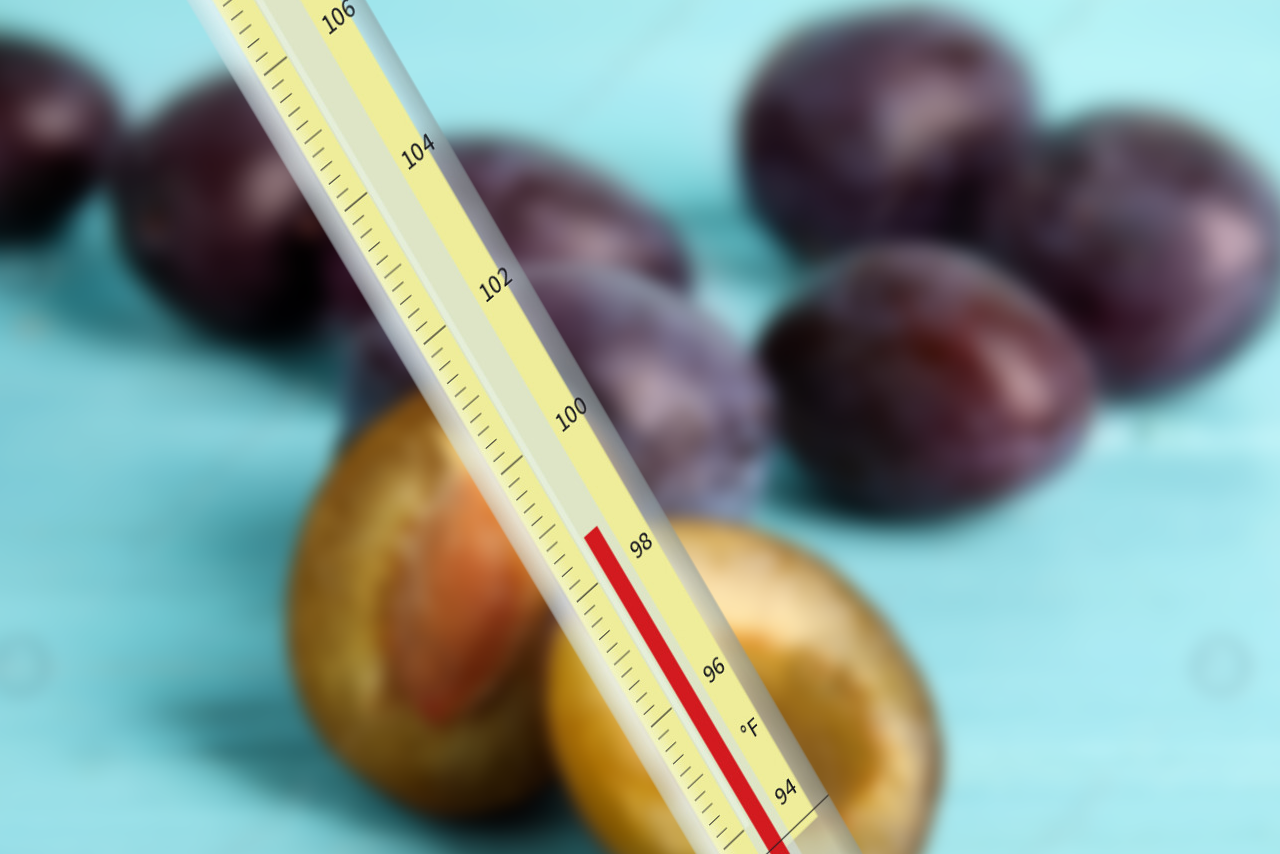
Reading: 98.6 °F
